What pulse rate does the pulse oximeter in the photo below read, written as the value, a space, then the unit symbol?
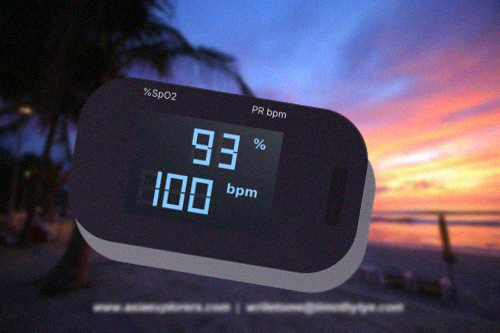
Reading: 100 bpm
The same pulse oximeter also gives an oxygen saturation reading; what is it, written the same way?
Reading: 93 %
